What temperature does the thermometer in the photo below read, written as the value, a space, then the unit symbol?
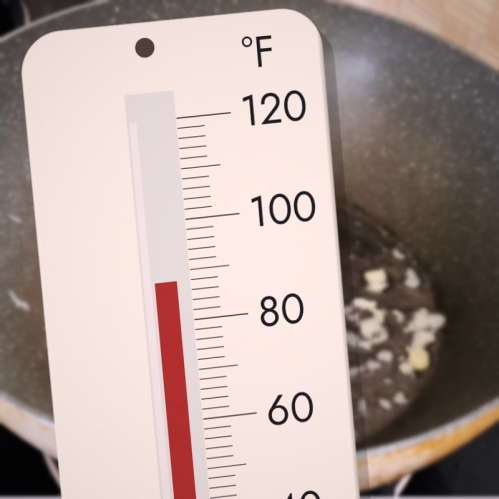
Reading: 88 °F
